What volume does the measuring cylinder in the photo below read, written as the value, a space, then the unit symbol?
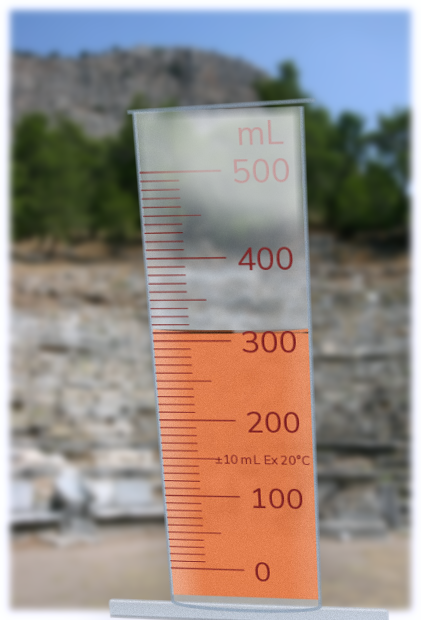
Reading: 310 mL
